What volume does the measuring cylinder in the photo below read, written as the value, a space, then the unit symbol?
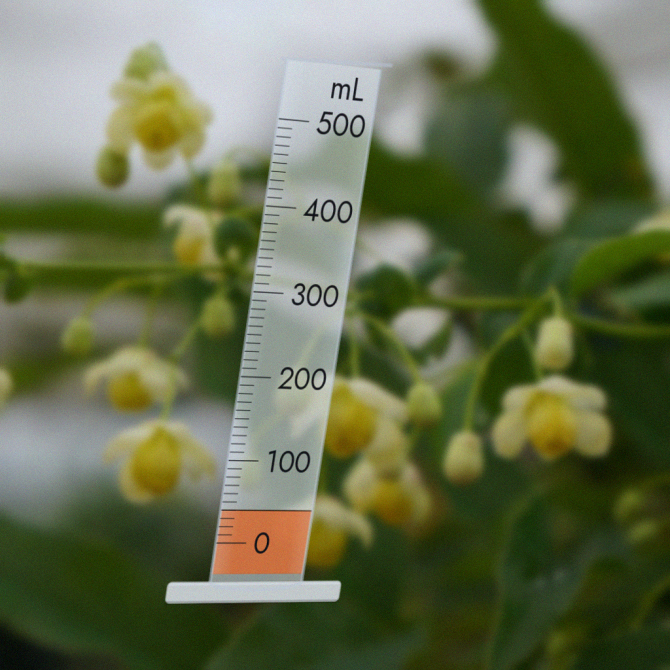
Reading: 40 mL
